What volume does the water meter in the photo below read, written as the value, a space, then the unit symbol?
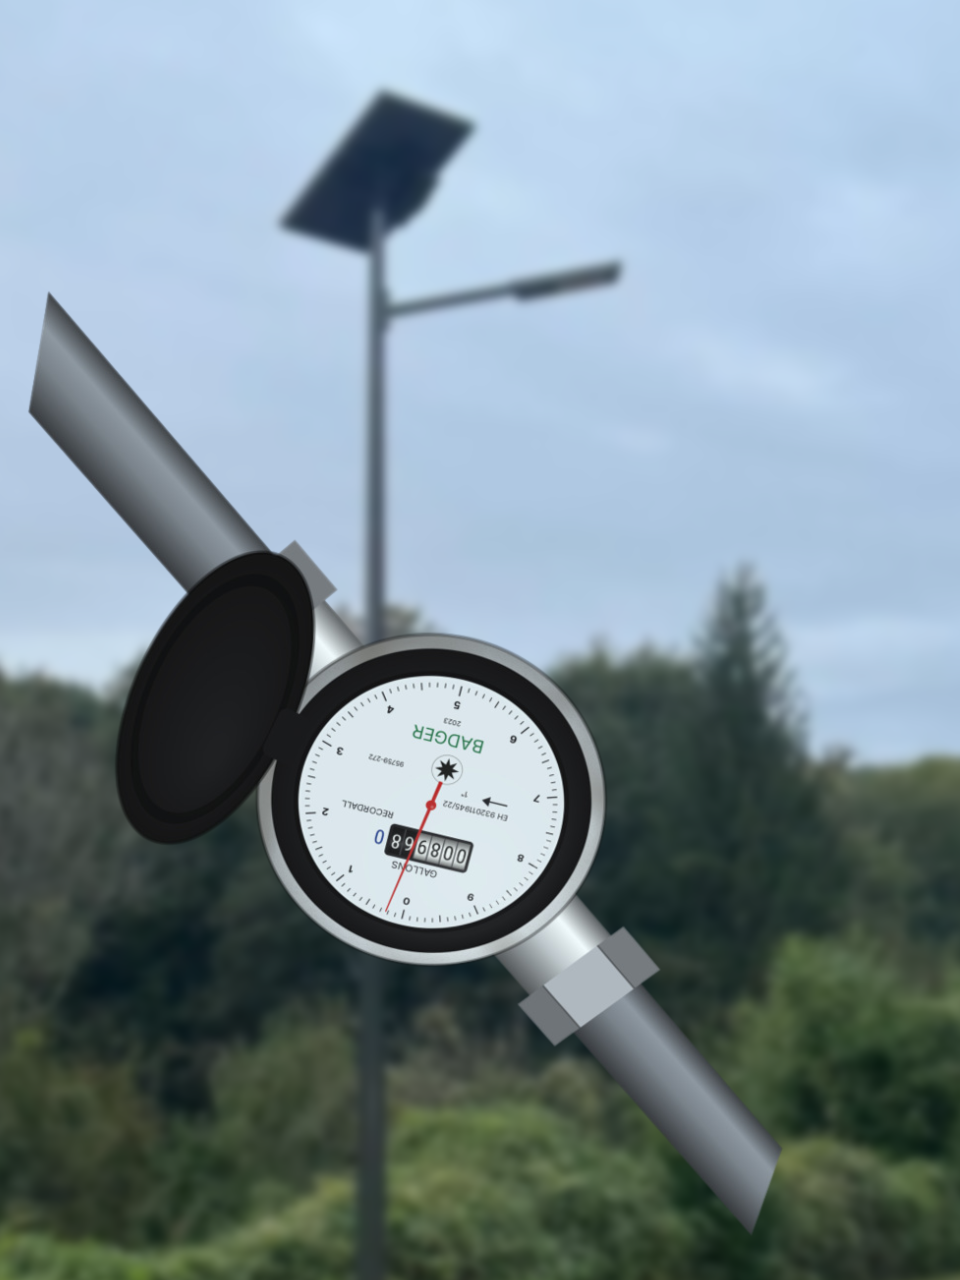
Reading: 89680.2 gal
